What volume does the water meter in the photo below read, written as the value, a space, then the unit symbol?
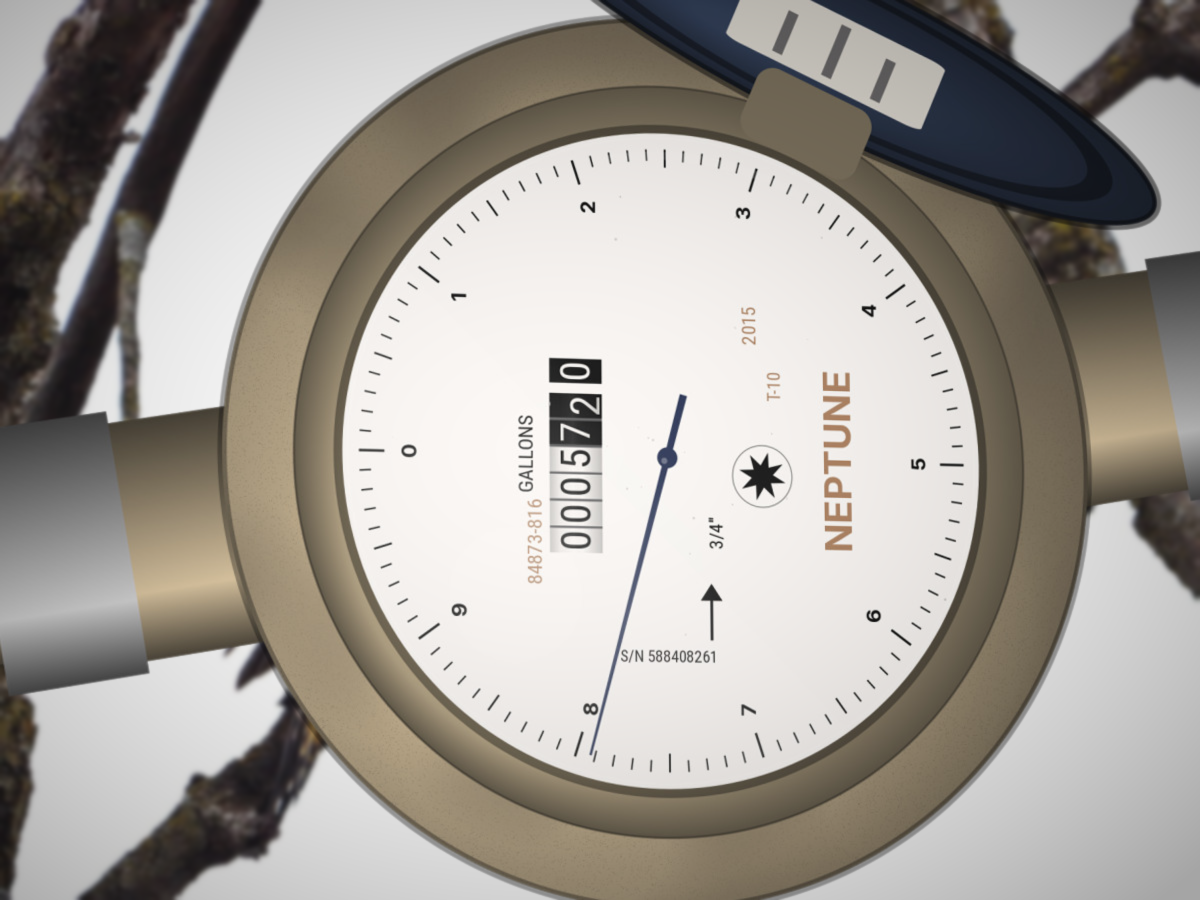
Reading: 5717.9 gal
